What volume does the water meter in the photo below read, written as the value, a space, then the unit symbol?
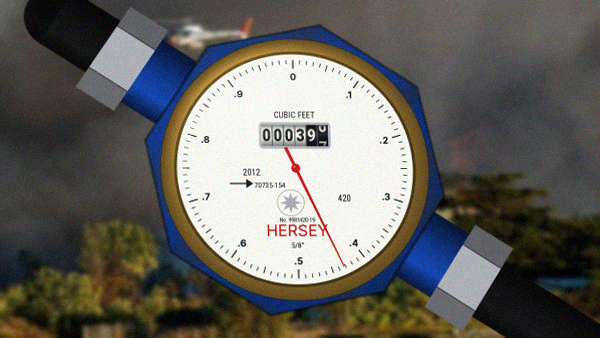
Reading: 396.43 ft³
